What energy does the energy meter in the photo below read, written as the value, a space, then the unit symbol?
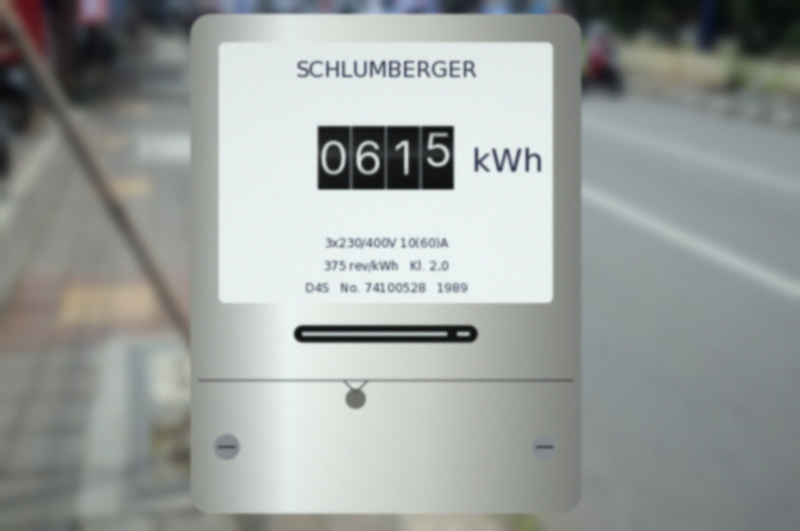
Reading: 615 kWh
